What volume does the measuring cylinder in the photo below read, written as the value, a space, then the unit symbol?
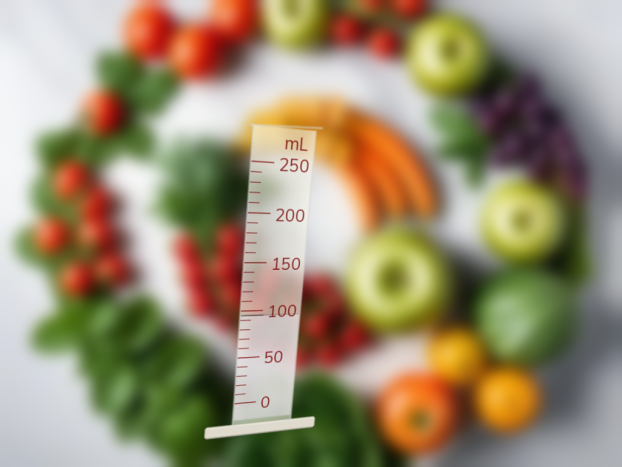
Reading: 95 mL
